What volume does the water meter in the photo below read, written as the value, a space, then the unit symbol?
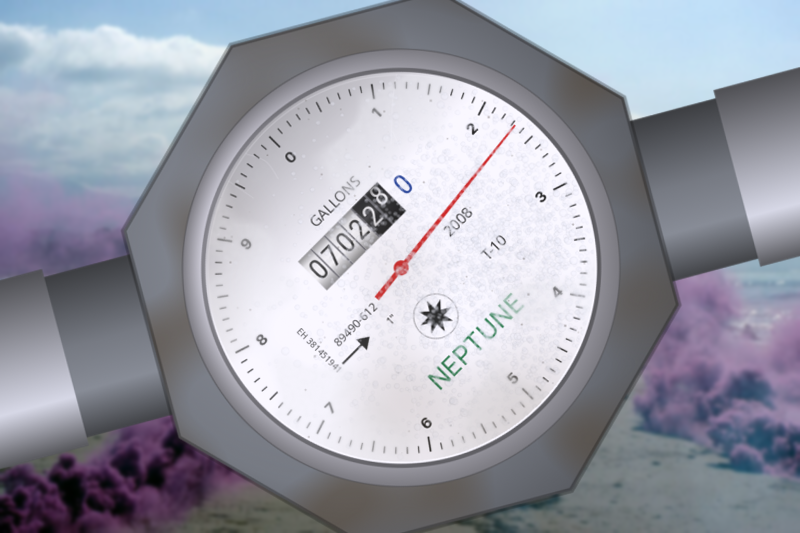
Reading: 702282.3 gal
